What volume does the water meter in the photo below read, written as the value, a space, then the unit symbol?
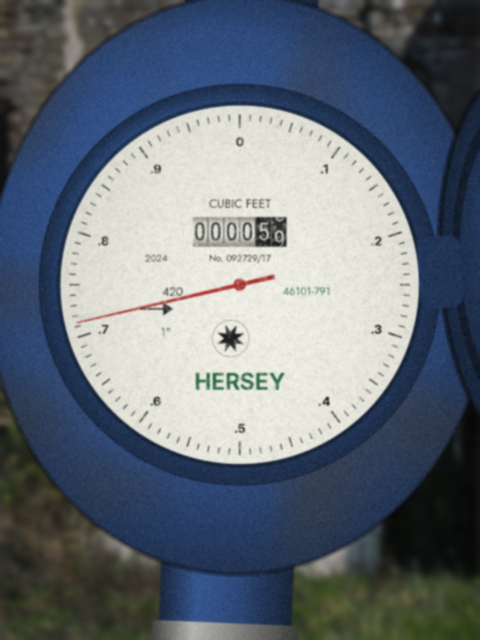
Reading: 58.71 ft³
